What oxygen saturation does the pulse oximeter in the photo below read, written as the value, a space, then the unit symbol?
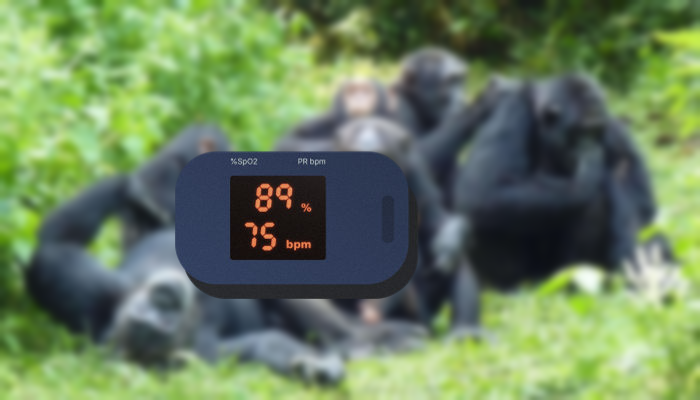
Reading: 89 %
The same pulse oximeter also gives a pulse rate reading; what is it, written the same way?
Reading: 75 bpm
